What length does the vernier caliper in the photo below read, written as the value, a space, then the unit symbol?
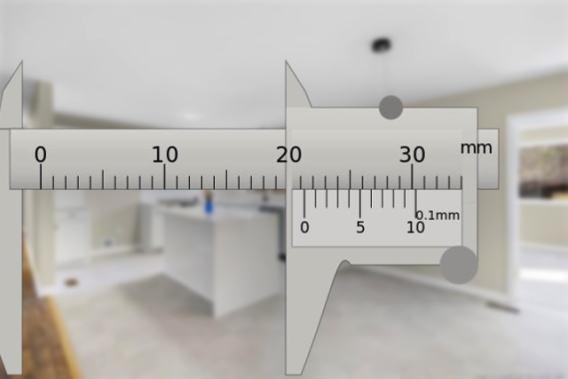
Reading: 21.3 mm
